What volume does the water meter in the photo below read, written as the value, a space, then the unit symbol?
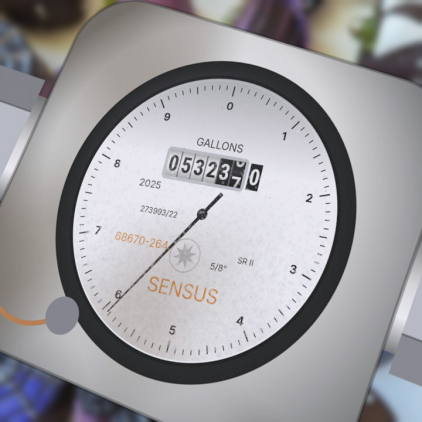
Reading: 532365.9 gal
